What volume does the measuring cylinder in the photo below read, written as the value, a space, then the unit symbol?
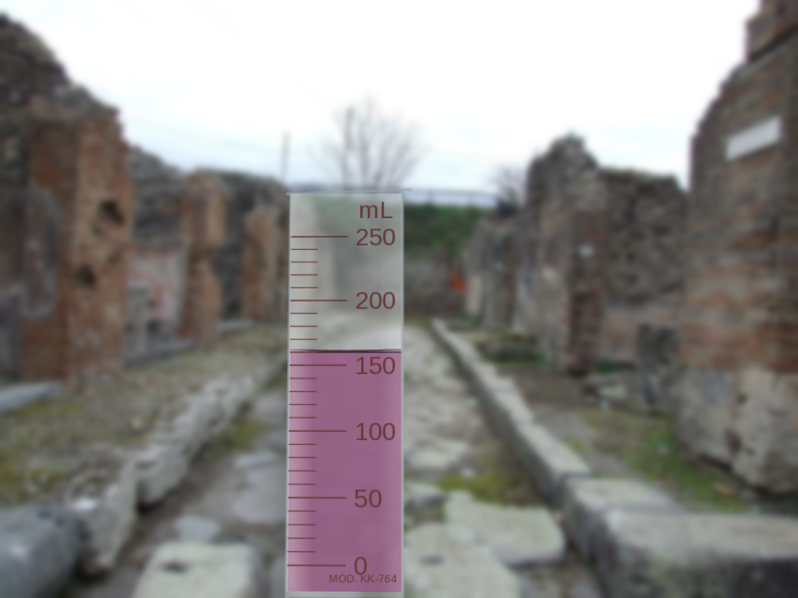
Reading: 160 mL
